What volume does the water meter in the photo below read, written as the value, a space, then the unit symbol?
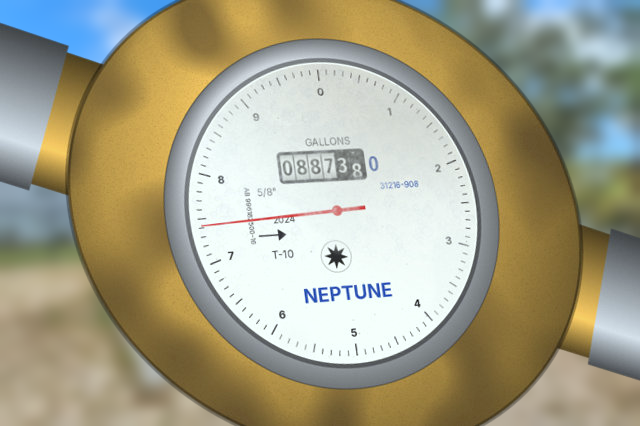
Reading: 887377.4 gal
